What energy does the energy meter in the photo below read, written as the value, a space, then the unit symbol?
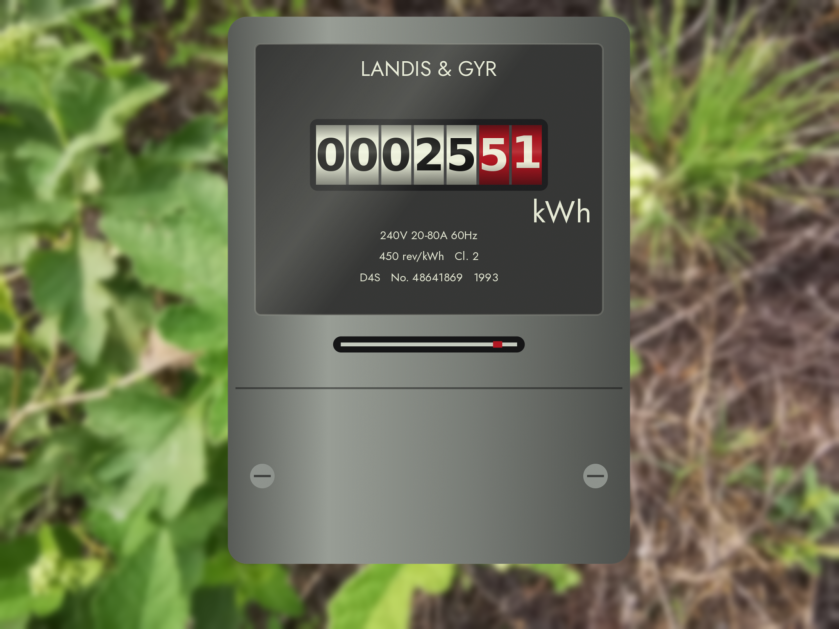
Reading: 25.51 kWh
